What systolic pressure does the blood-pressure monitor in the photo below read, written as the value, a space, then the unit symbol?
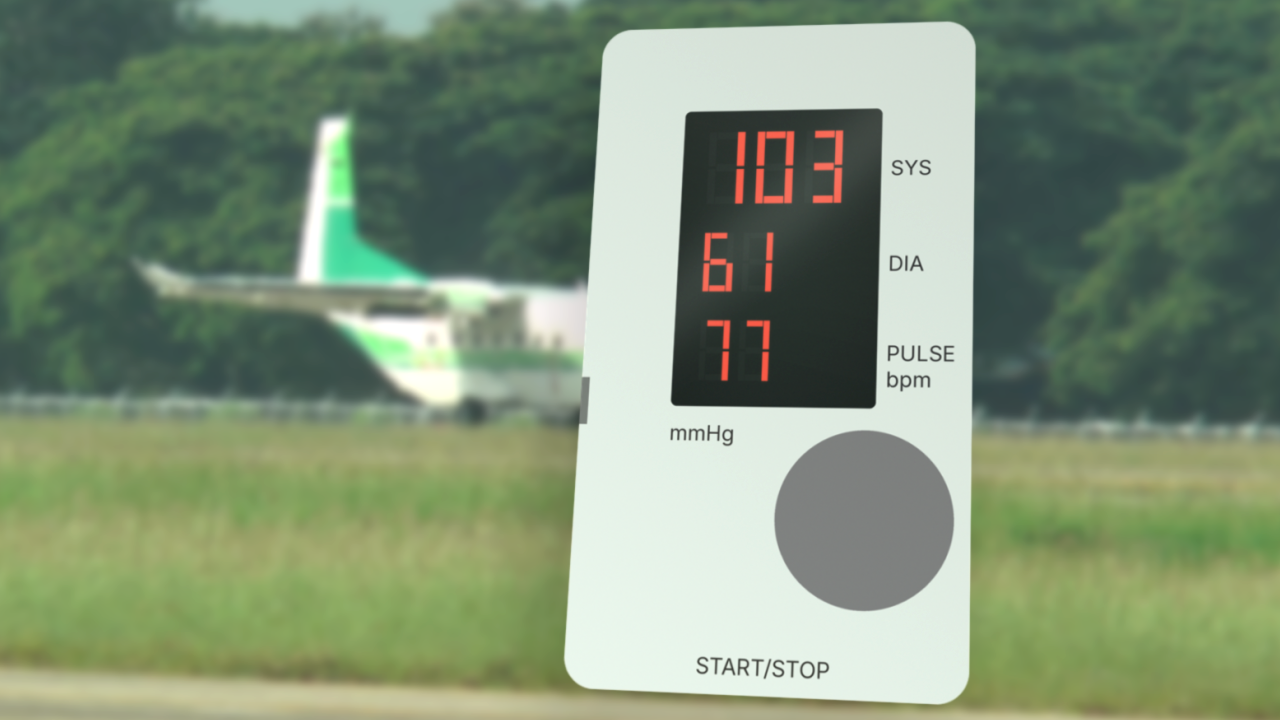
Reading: 103 mmHg
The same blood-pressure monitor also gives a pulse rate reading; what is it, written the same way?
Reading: 77 bpm
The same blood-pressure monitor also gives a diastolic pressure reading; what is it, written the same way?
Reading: 61 mmHg
